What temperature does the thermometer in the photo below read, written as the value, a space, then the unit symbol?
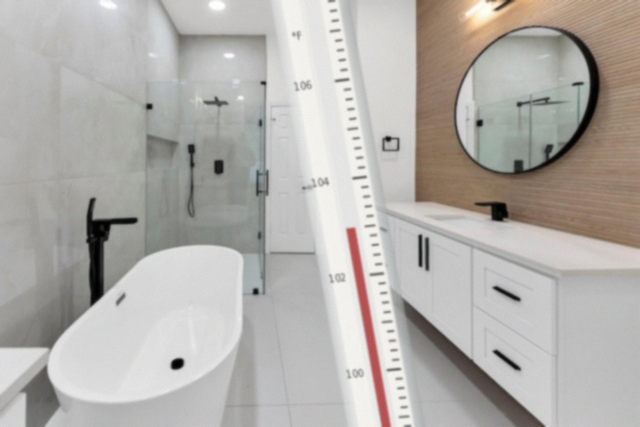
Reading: 103 °F
